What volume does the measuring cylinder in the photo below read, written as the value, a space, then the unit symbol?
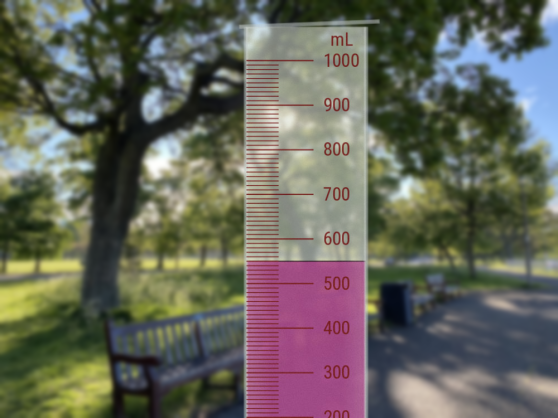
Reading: 550 mL
